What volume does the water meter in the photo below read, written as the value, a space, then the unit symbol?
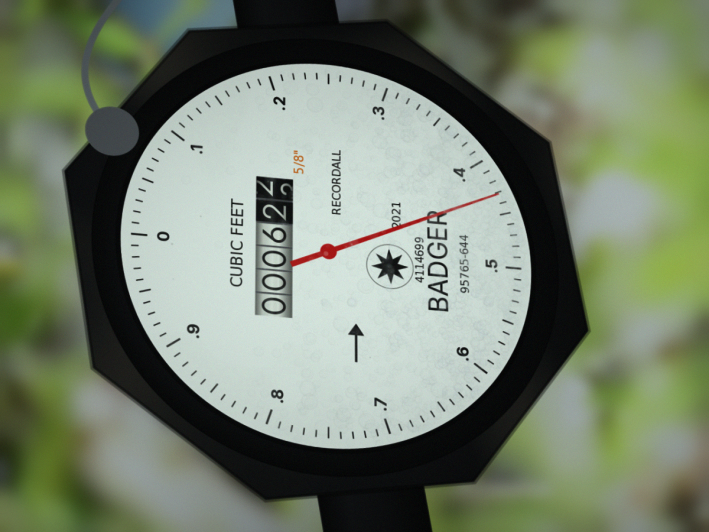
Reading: 622.43 ft³
